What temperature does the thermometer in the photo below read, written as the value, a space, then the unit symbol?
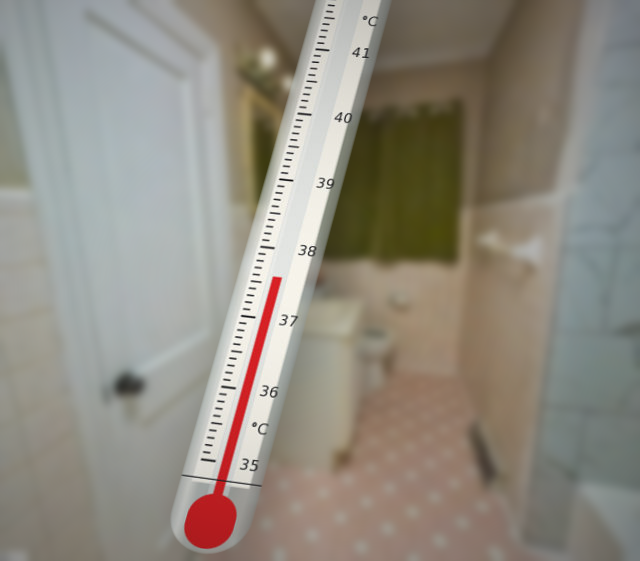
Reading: 37.6 °C
